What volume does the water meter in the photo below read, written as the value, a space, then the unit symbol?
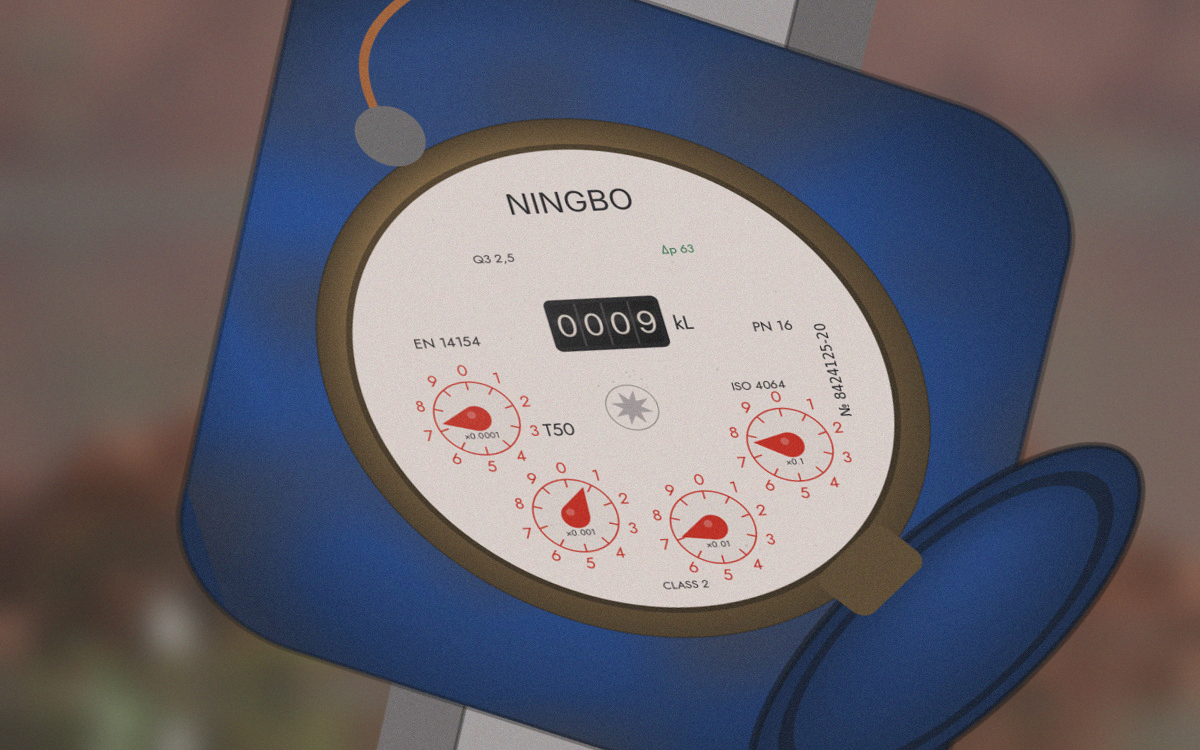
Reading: 9.7707 kL
